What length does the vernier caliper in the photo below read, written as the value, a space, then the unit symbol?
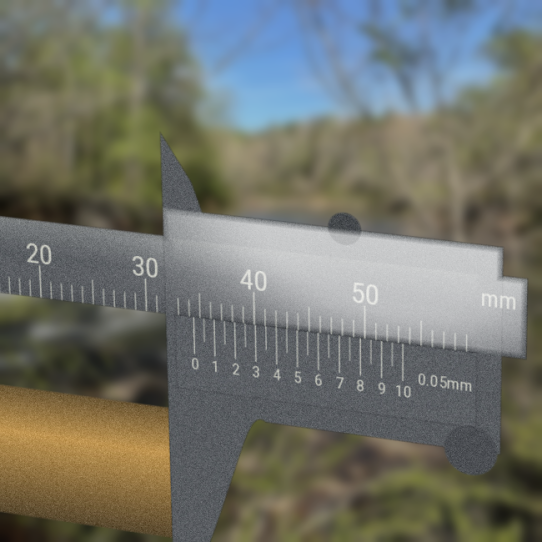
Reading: 34.4 mm
